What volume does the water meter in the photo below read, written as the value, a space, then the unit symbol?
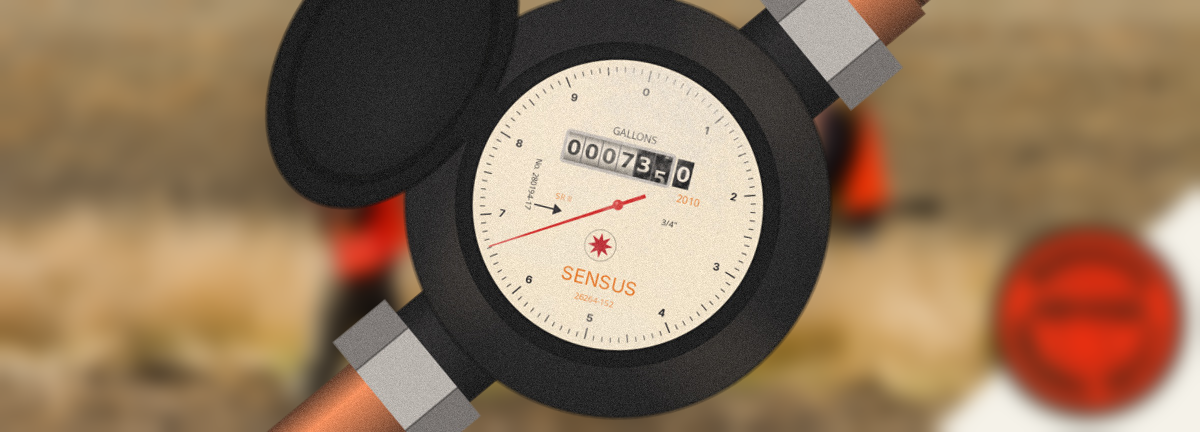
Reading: 7346.6 gal
